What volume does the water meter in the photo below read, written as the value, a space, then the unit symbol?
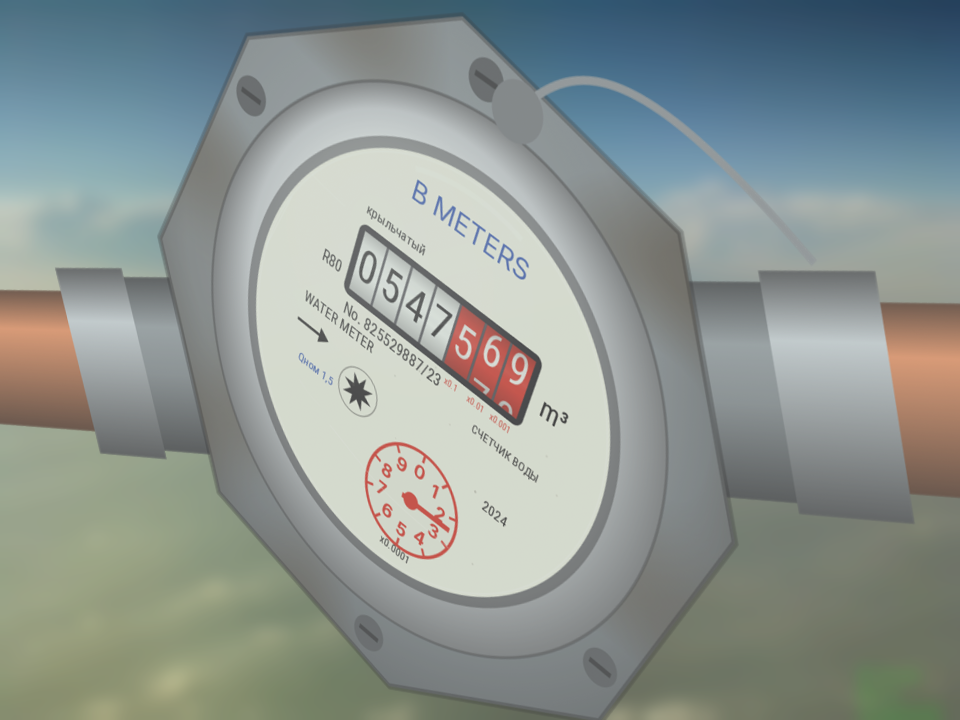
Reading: 547.5692 m³
